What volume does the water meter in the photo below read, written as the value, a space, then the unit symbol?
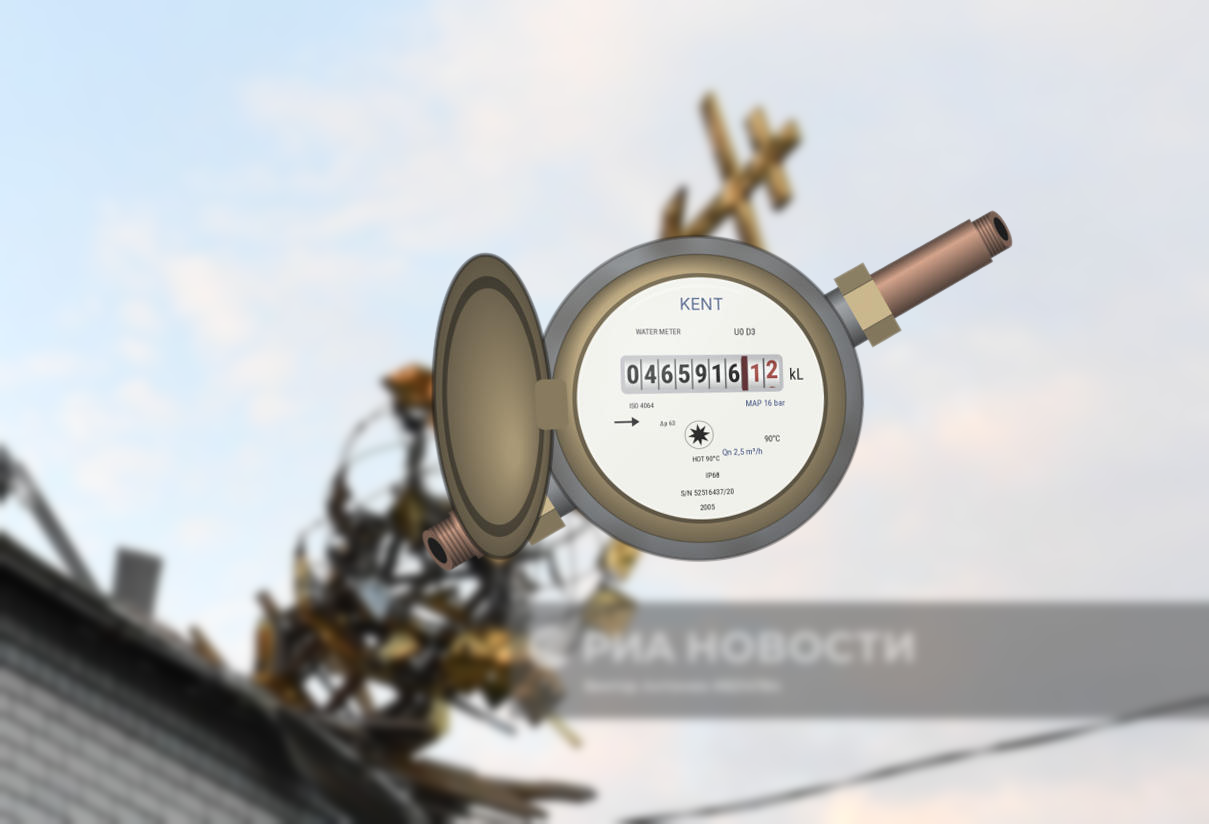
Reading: 465916.12 kL
